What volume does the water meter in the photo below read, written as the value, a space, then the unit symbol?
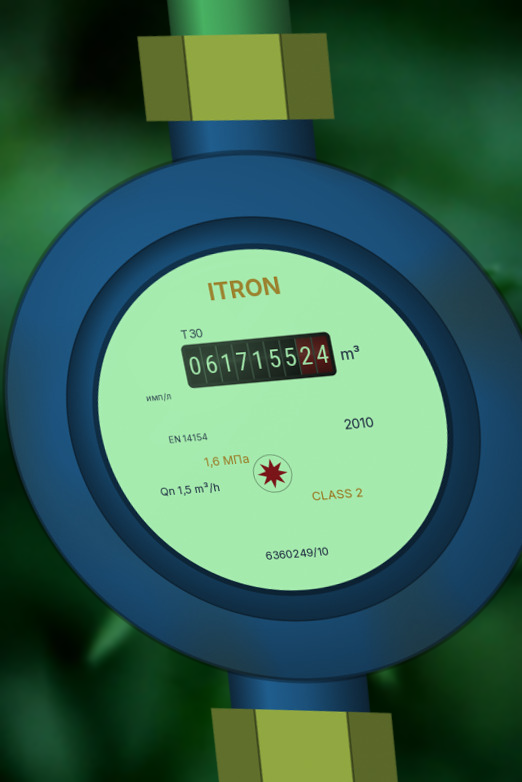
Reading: 617155.24 m³
